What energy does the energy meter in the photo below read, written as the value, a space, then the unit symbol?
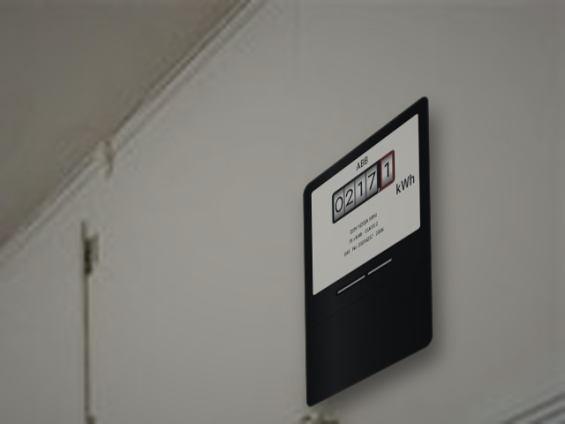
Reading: 217.1 kWh
